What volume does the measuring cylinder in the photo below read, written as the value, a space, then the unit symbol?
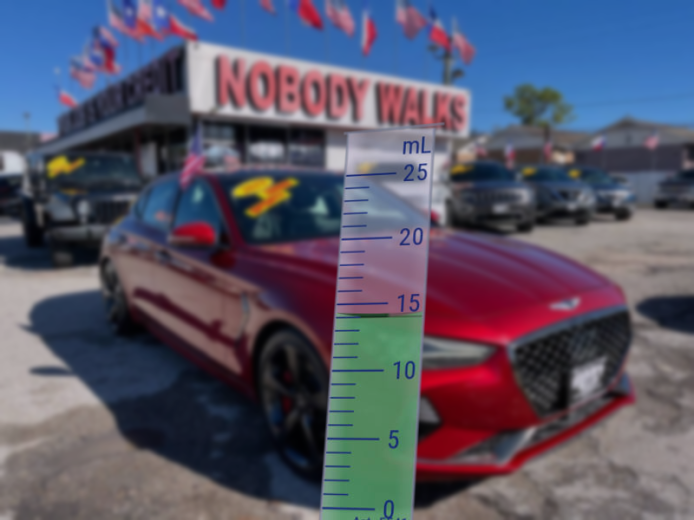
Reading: 14 mL
